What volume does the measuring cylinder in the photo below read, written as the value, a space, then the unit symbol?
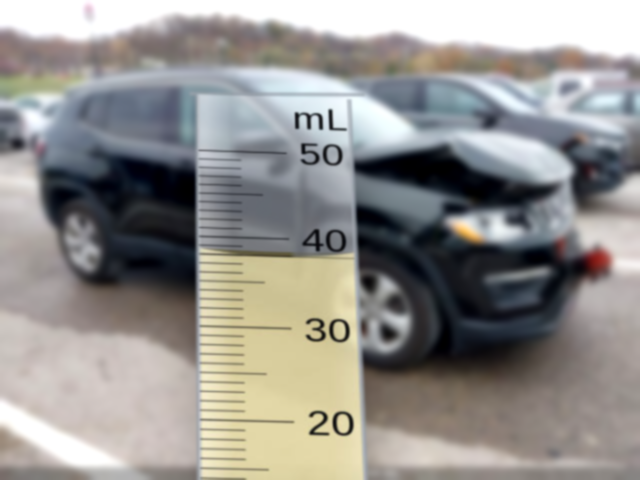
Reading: 38 mL
